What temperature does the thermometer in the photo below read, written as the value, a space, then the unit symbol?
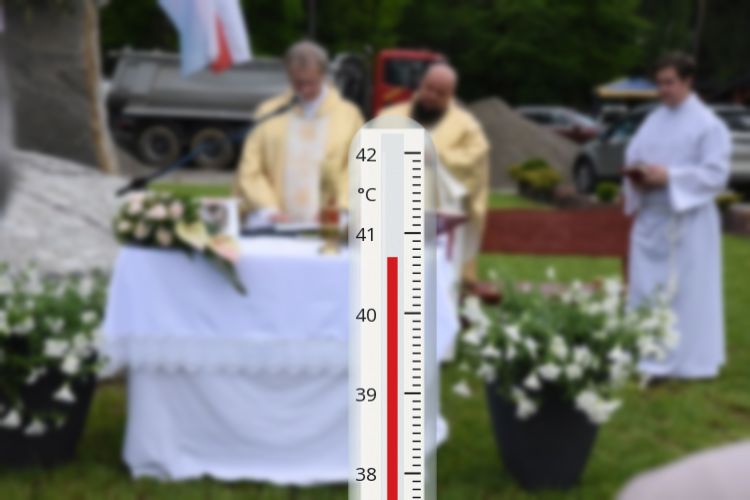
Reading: 40.7 °C
